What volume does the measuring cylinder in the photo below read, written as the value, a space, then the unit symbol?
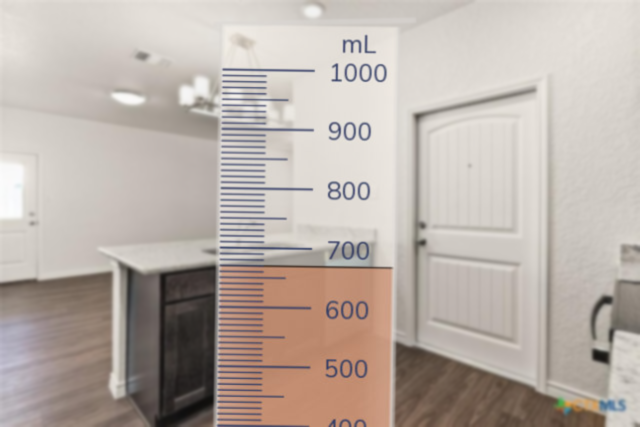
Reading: 670 mL
